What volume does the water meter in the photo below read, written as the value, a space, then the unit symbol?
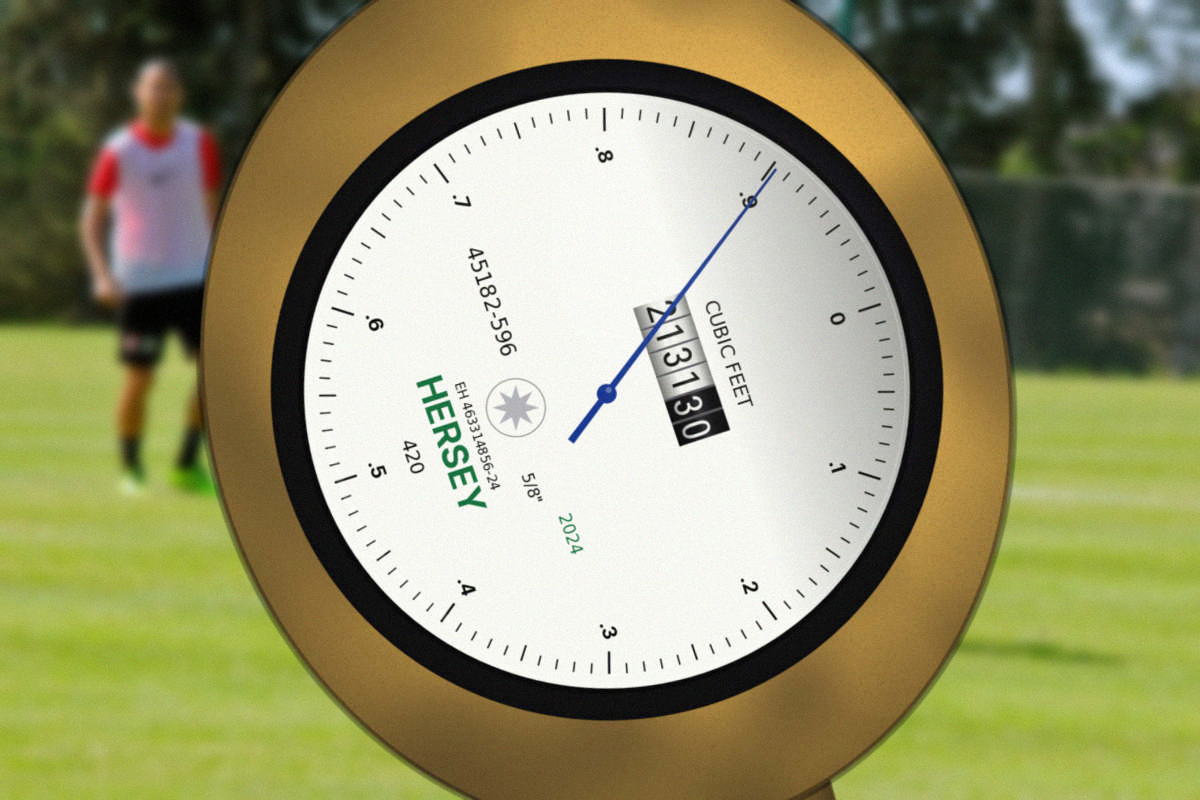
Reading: 213129.90 ft³
